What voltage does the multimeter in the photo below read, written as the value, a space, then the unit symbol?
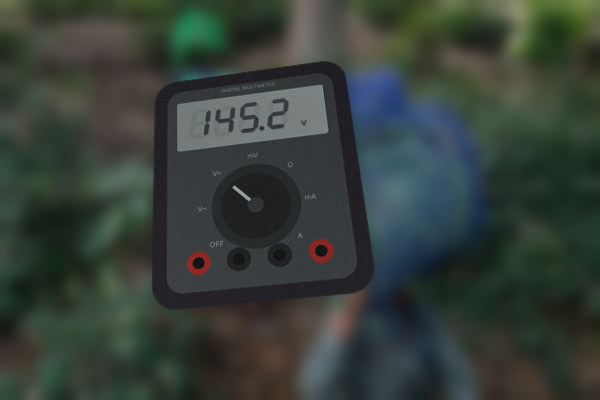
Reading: 145.2 V
